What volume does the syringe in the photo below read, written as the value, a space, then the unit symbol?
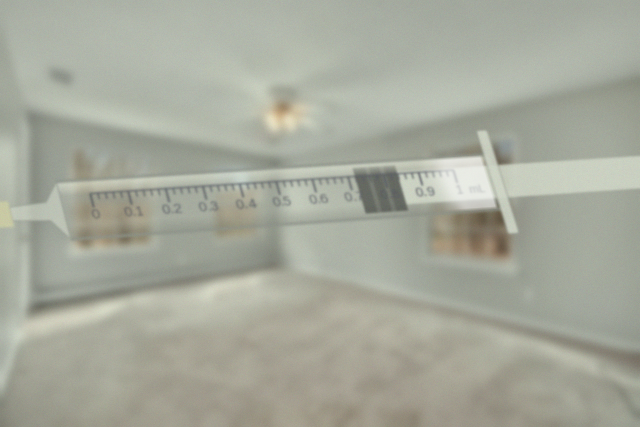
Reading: 0.72 mL
